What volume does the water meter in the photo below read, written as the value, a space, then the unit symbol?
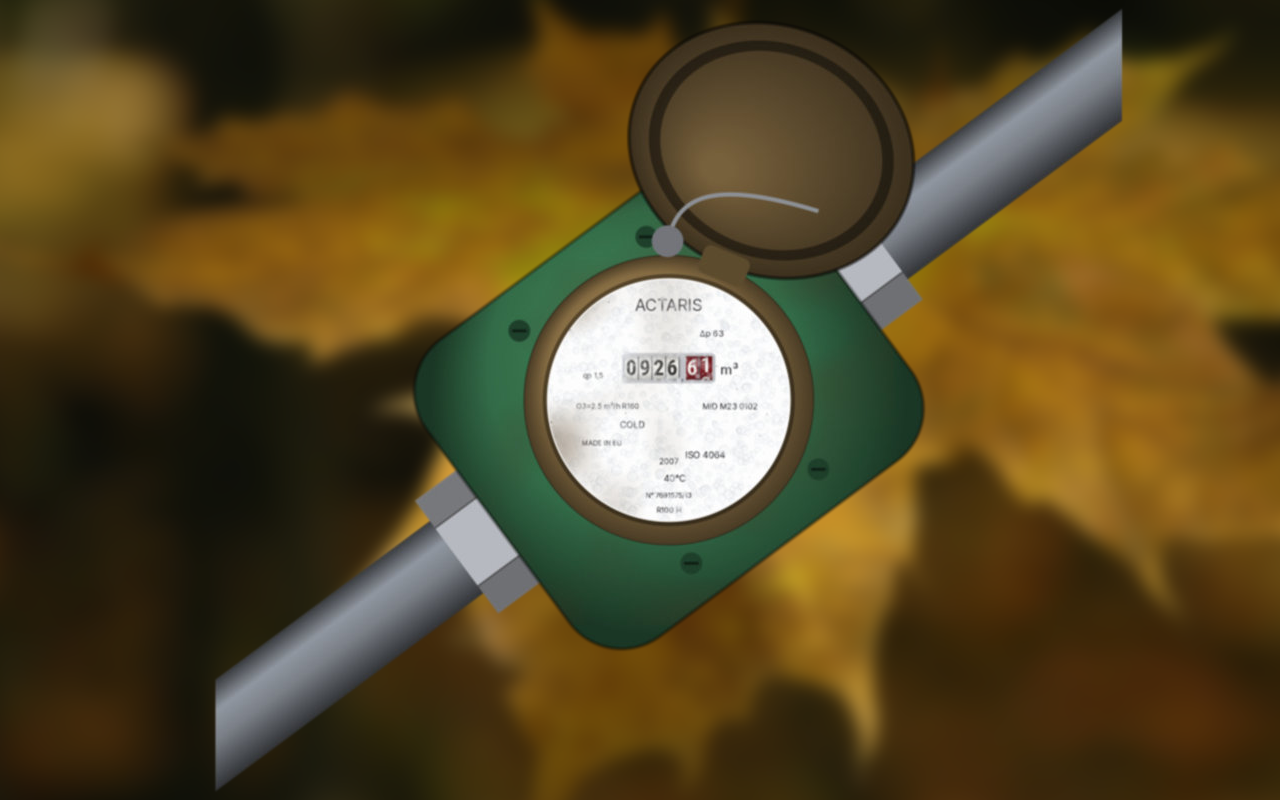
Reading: 926.61 m³
